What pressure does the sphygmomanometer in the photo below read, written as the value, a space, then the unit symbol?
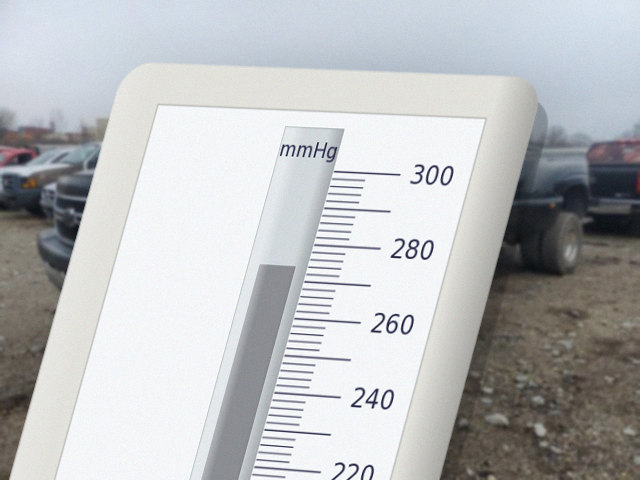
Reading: 274 mmHg
